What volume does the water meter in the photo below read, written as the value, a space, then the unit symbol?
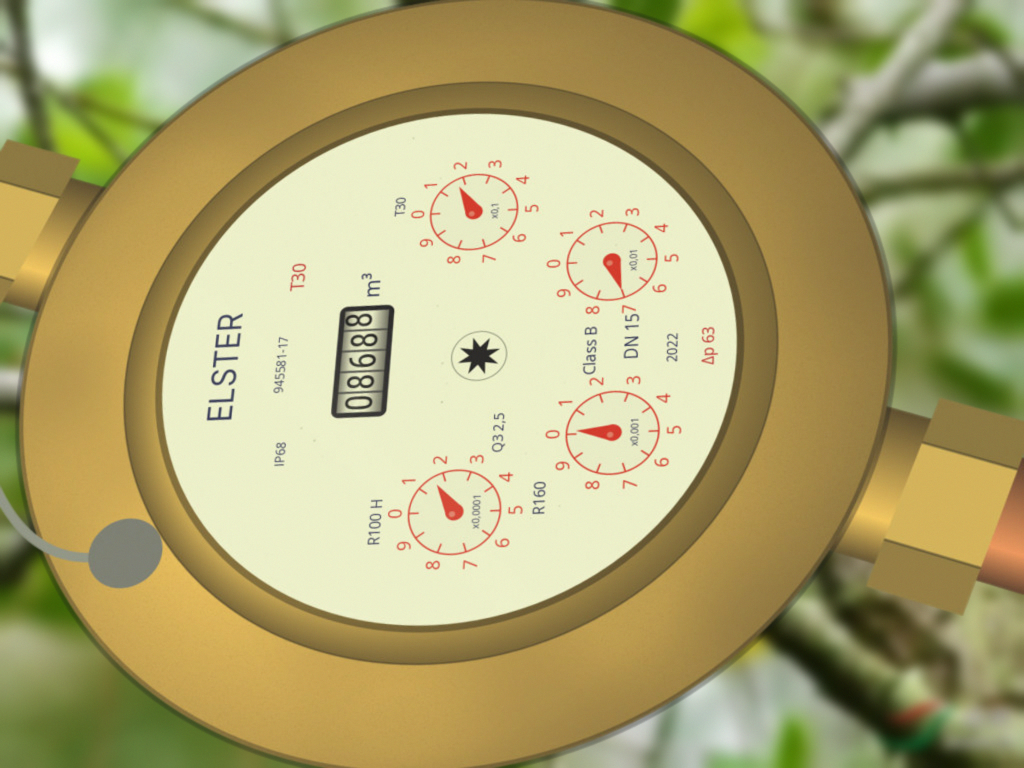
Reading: 8688.1701 m³
